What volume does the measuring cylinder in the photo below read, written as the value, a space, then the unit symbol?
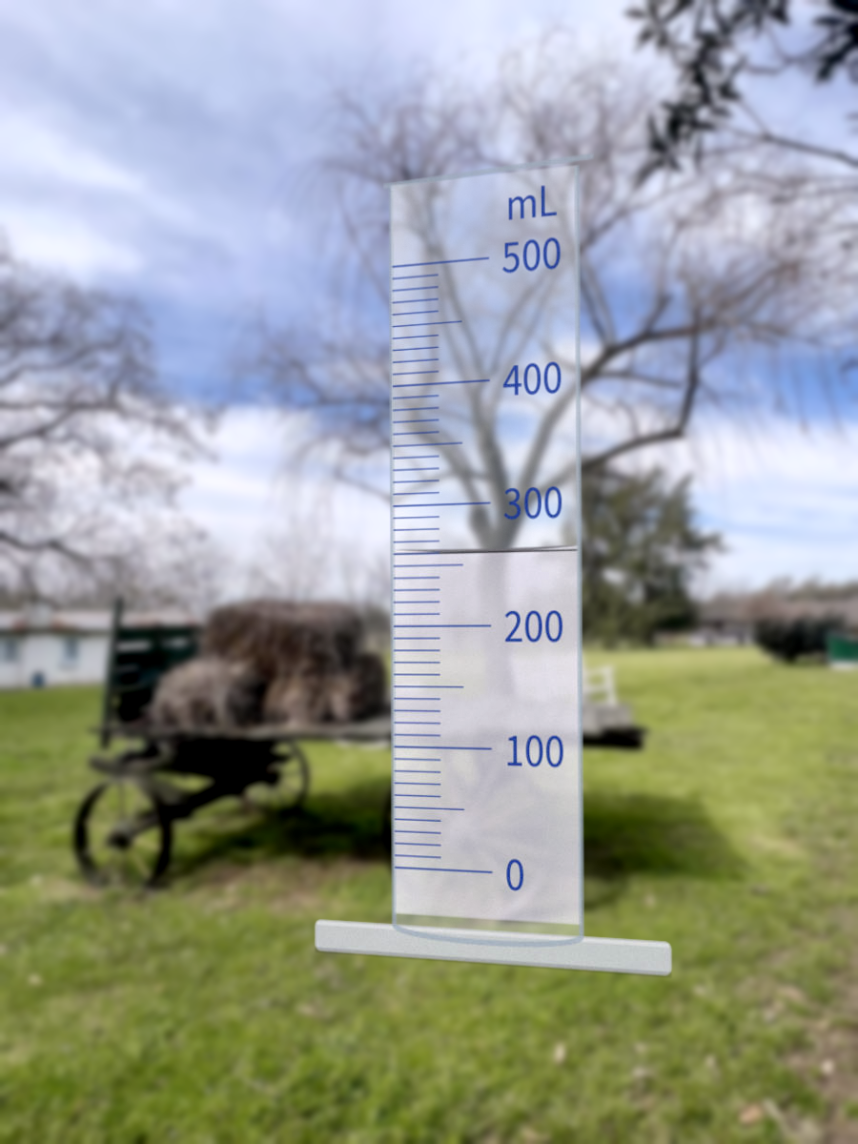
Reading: 260 mL
